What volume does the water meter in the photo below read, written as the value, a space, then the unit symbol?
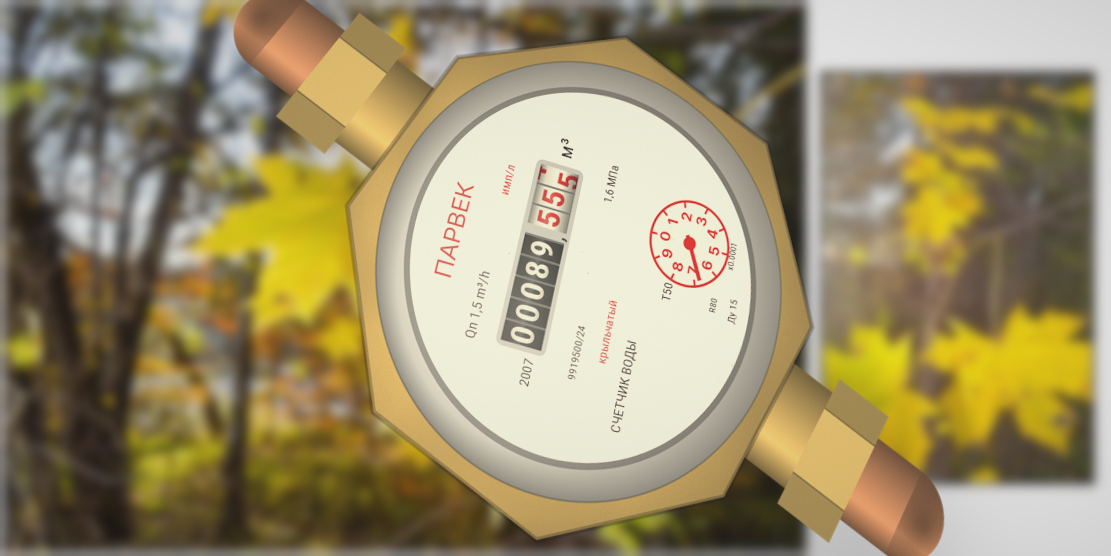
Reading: 89.5546 m³
